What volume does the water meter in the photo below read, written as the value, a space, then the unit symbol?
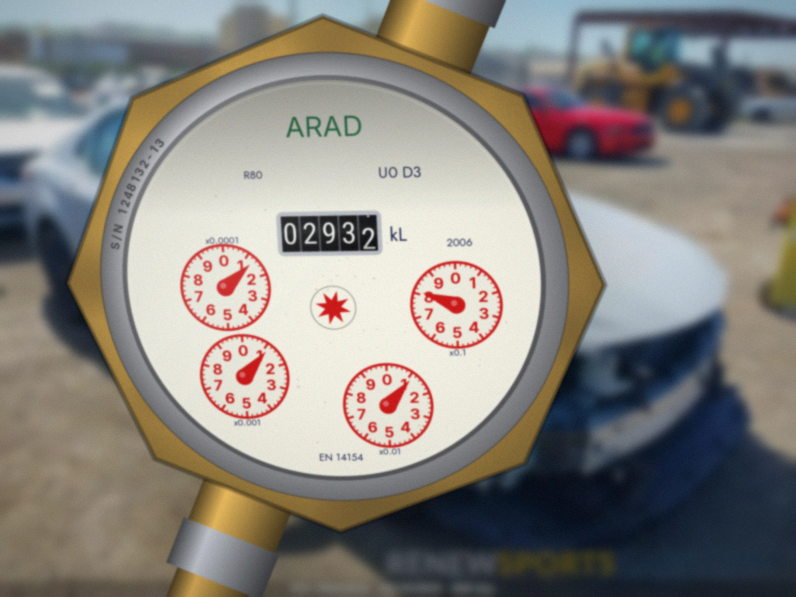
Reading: 2931.8111 kL
